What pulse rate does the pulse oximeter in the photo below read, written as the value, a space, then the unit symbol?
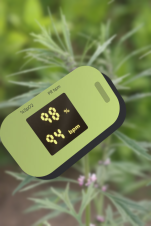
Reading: 94 bpm
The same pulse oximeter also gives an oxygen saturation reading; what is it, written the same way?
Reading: 98 %
